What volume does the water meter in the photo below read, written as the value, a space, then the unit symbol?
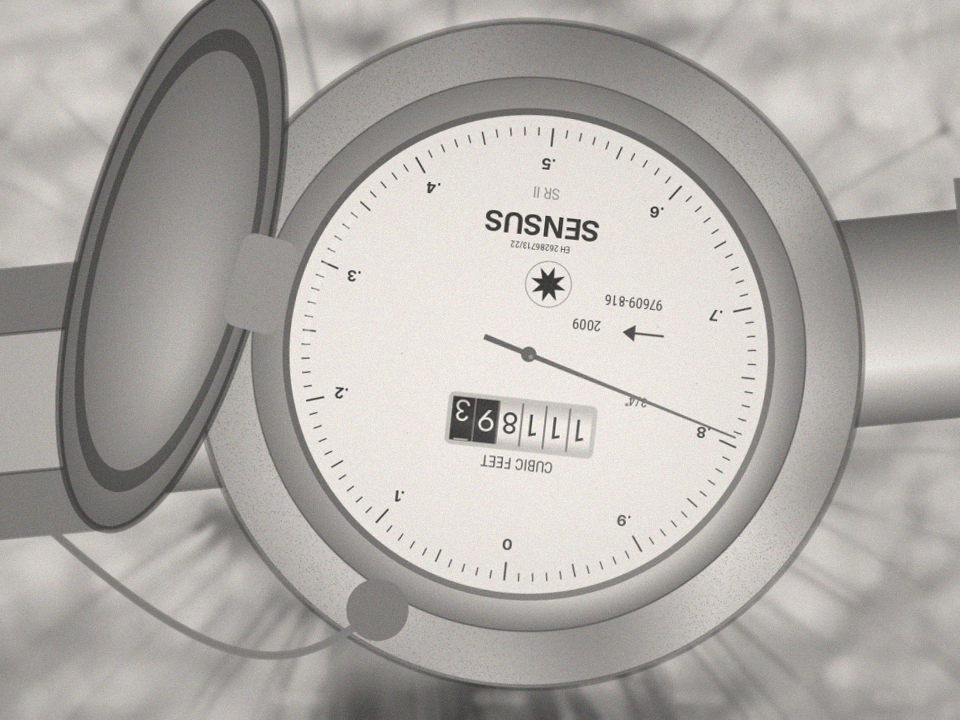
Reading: 111892.79 ft³
